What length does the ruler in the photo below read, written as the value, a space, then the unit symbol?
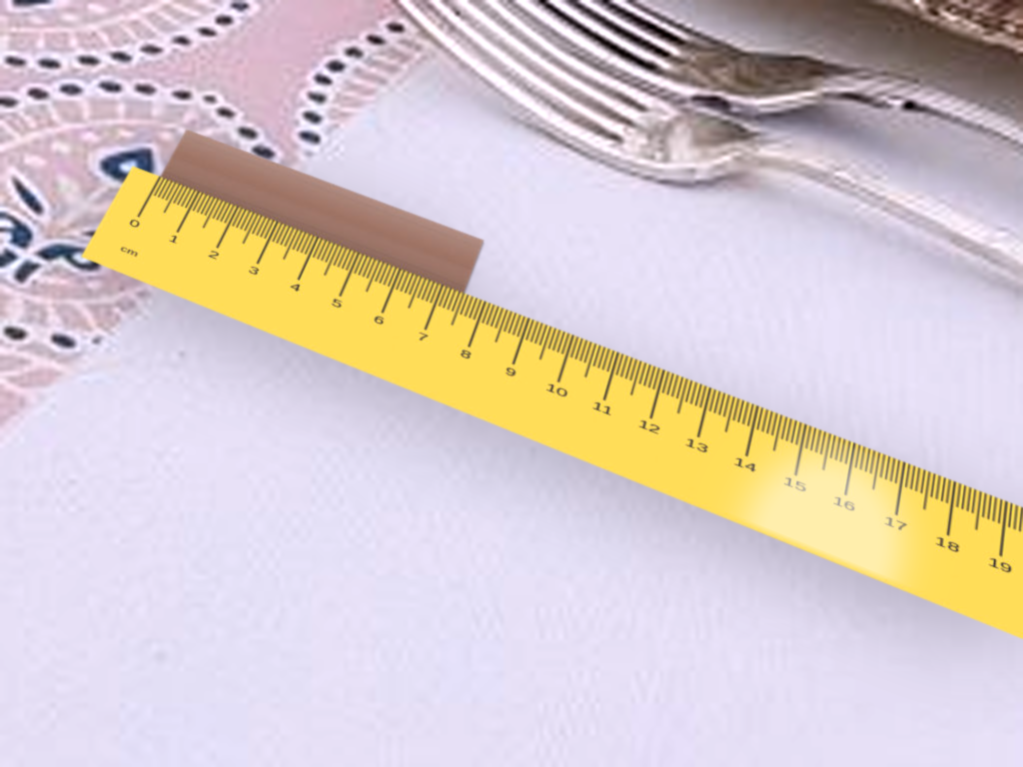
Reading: 7.5 cm
